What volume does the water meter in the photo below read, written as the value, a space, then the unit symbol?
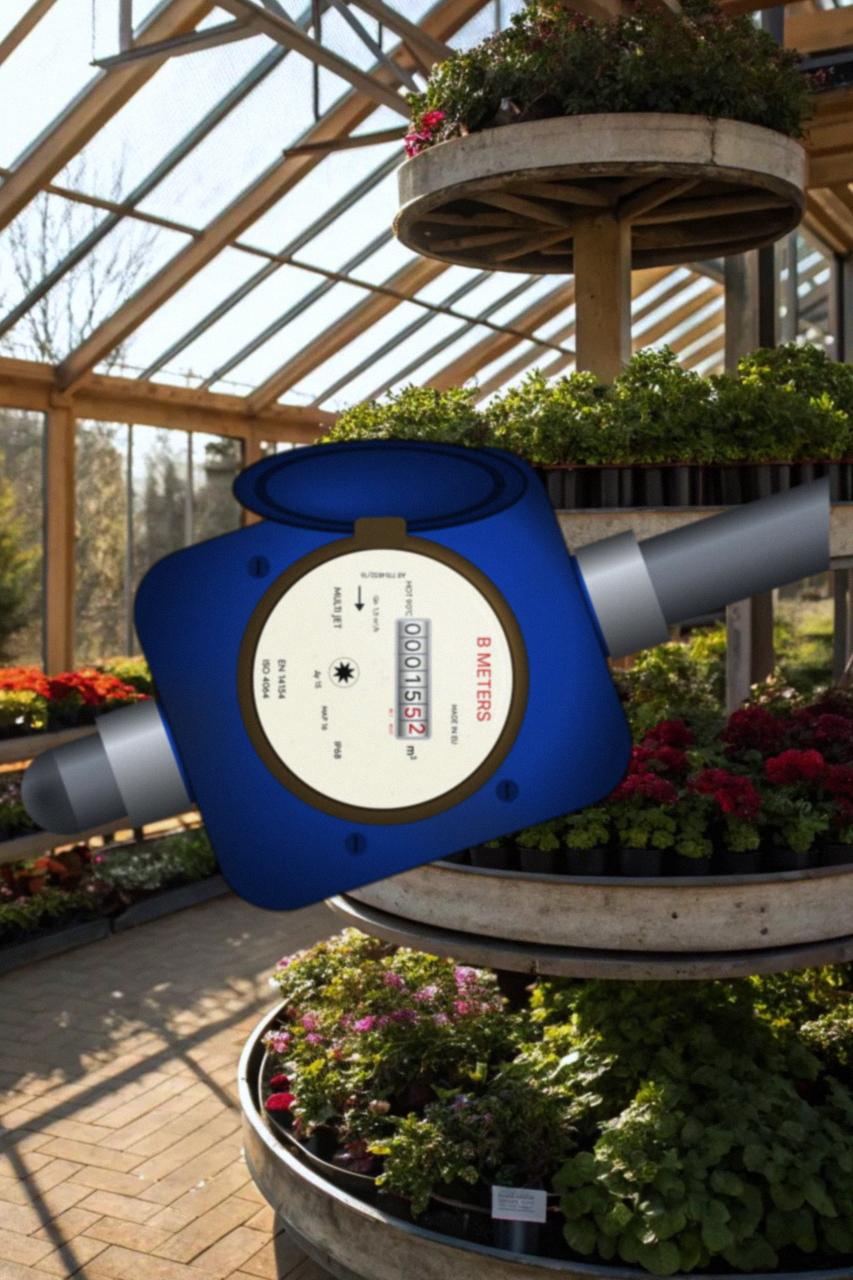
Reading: 15.52 m³
